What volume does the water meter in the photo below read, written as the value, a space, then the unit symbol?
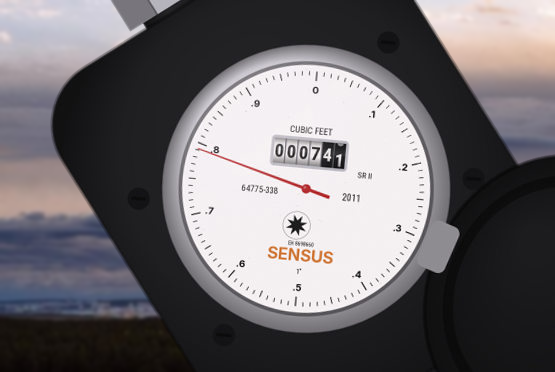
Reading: 740.79 ft³
